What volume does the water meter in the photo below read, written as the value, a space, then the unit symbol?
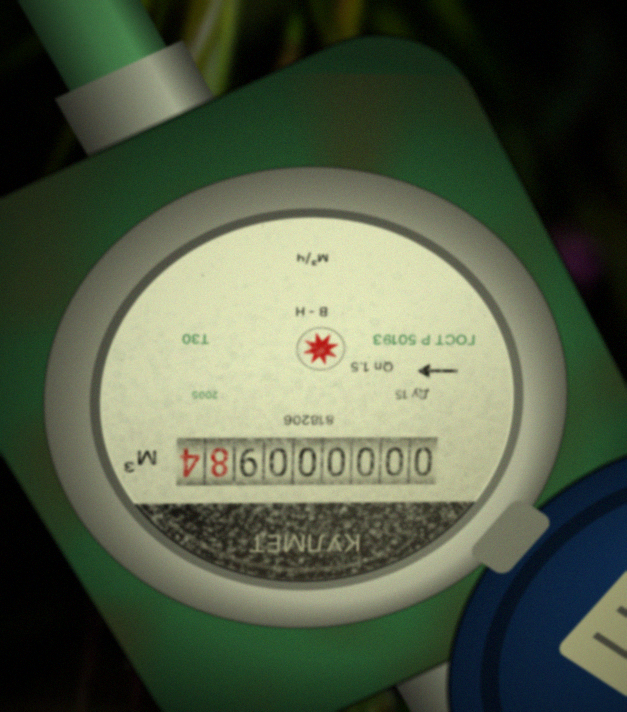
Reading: 9.84 m³
